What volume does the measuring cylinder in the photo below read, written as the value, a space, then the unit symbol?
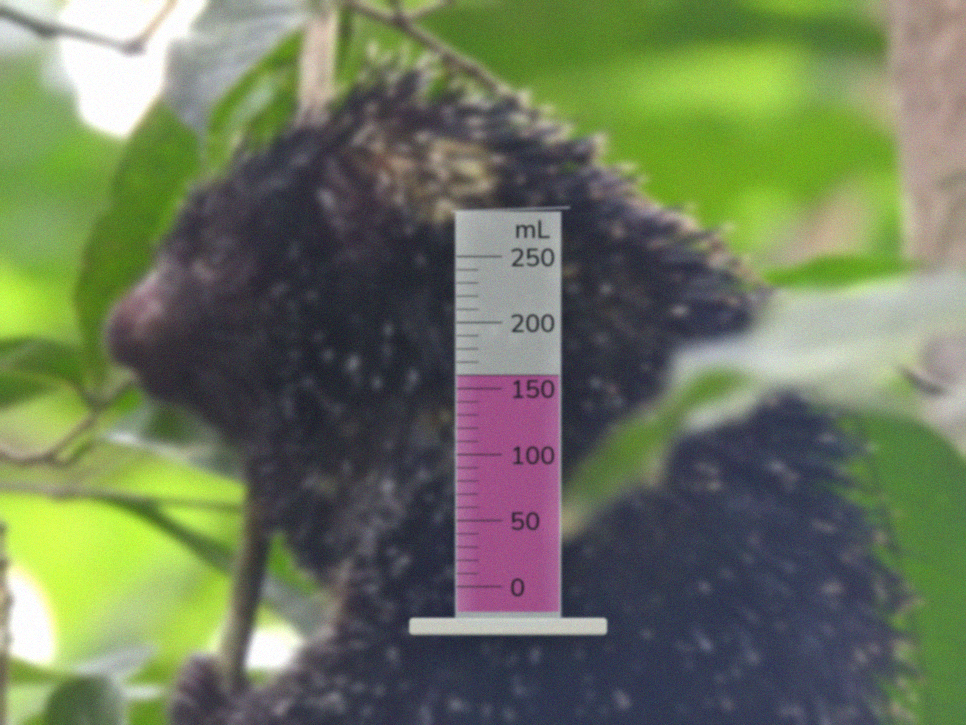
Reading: 160 mL
